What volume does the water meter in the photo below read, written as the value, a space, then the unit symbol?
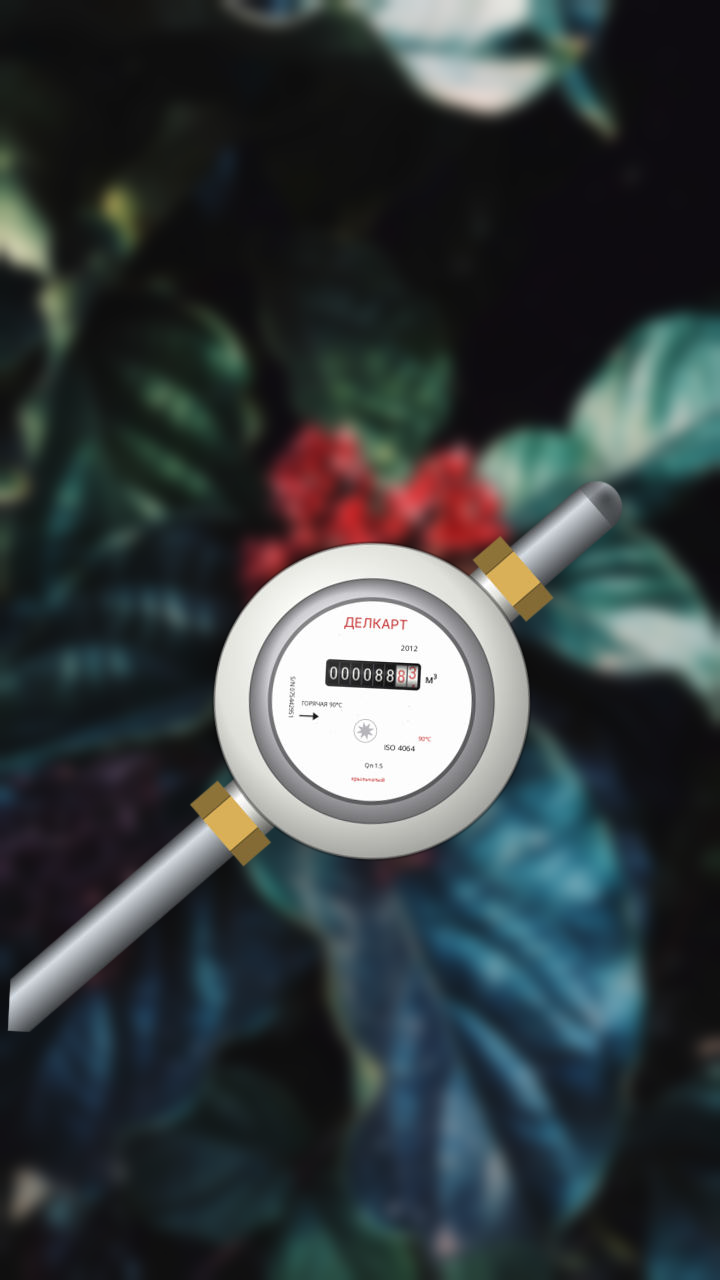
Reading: 88.83 m³
